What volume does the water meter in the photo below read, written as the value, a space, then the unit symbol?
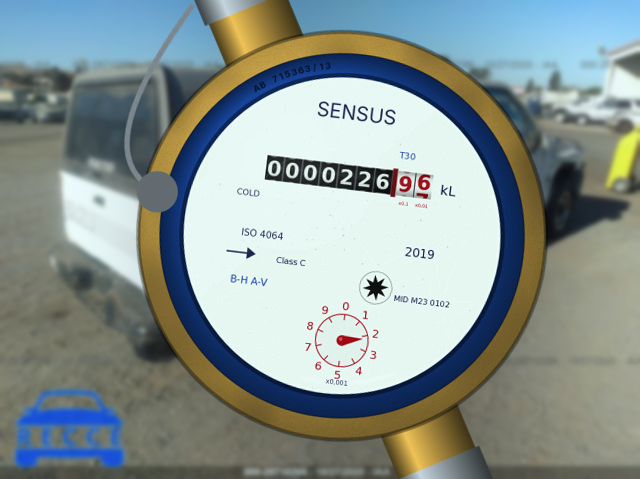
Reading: 226.962 kL
